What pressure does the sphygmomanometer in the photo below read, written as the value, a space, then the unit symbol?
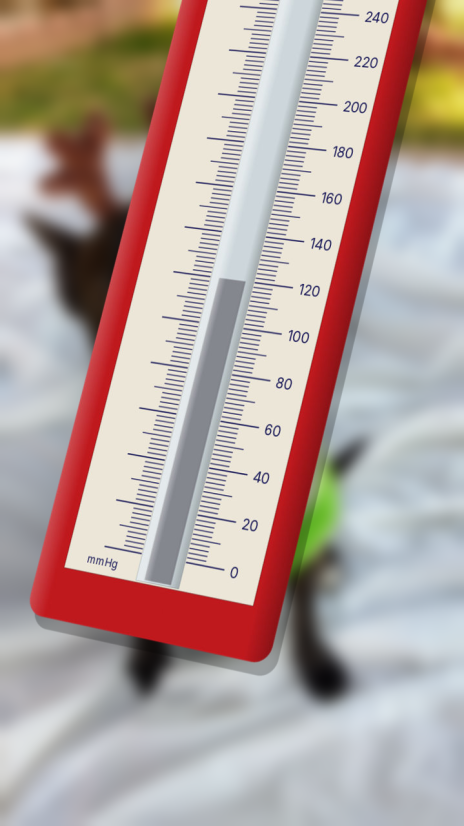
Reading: 120 mmHg
